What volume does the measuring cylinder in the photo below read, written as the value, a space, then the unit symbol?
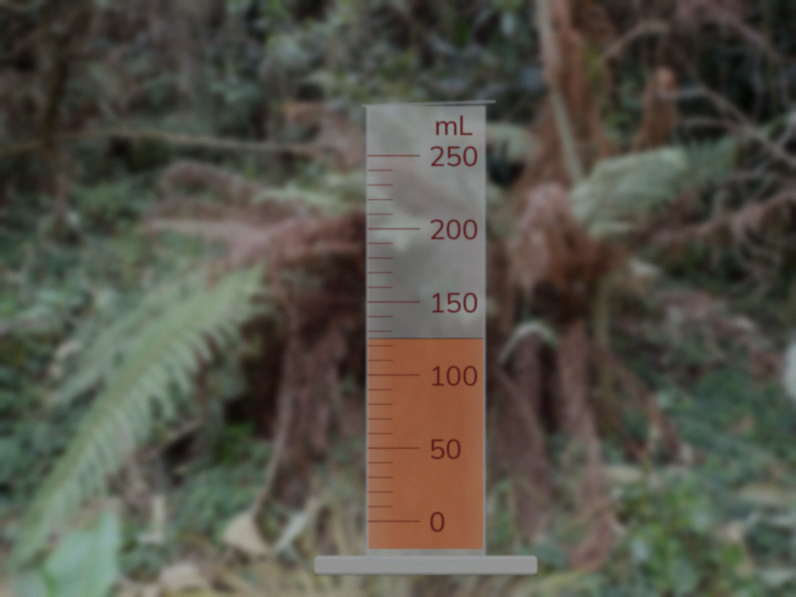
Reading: 125 mL
